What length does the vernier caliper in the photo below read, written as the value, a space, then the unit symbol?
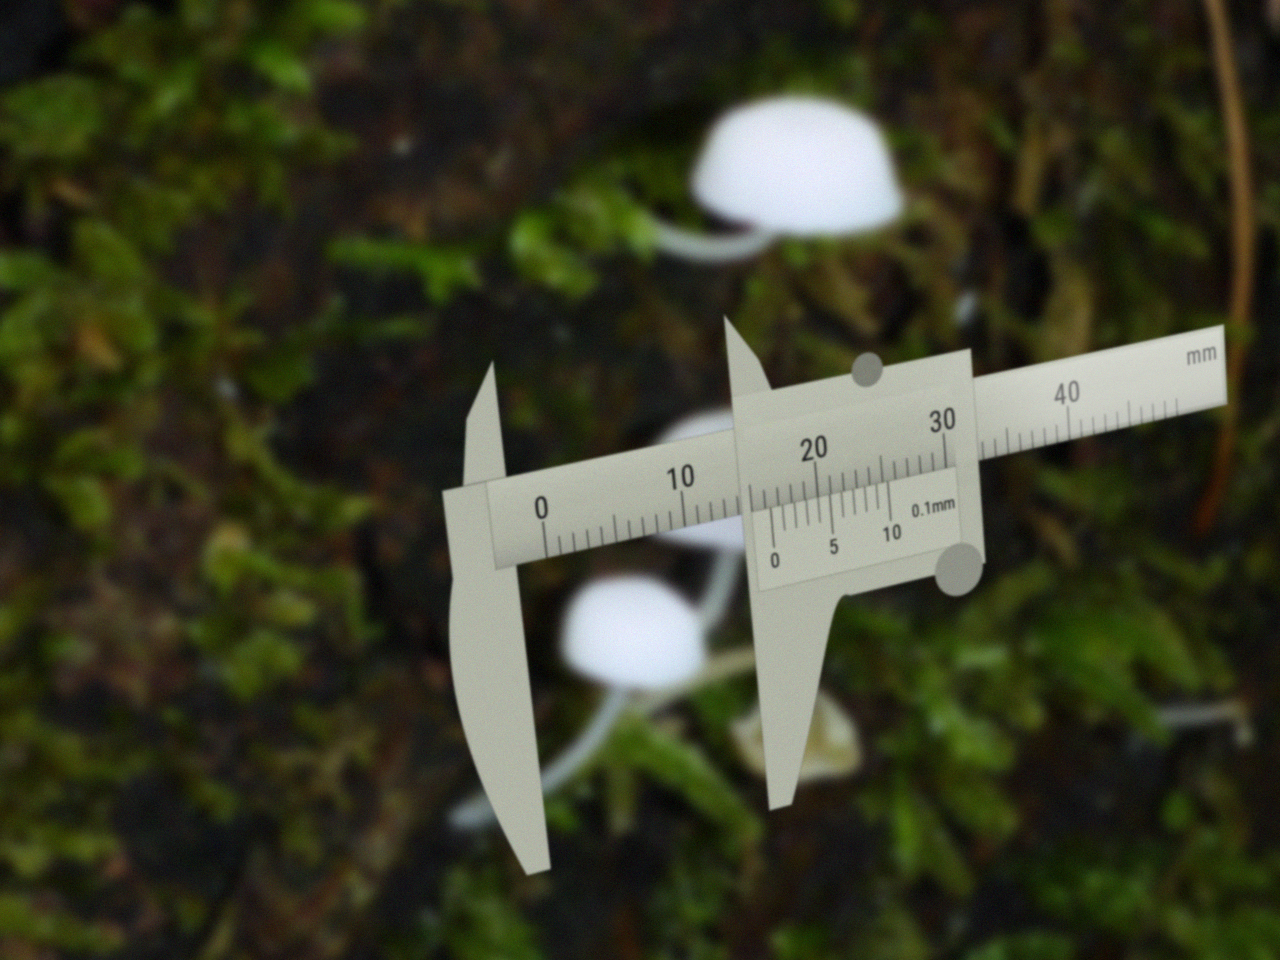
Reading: 16.4 mm
